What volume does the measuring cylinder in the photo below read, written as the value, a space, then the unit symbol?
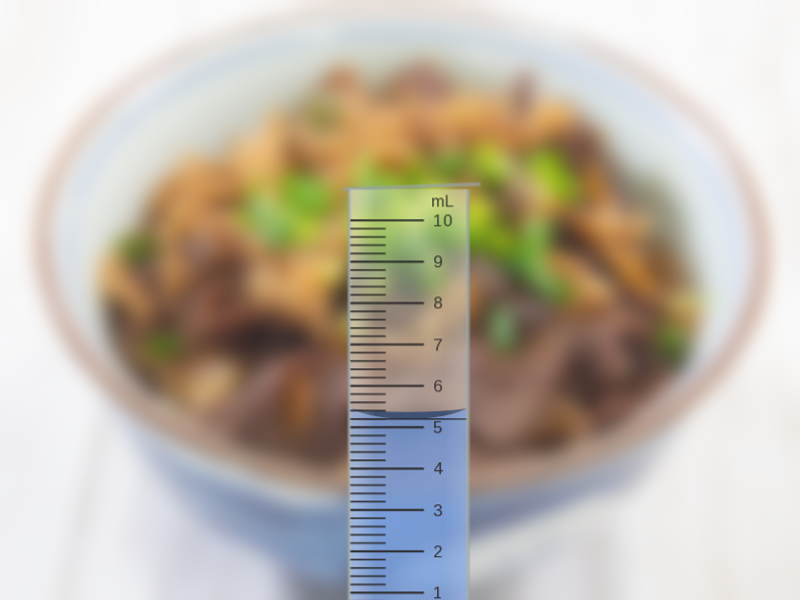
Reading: 5.2 mL
